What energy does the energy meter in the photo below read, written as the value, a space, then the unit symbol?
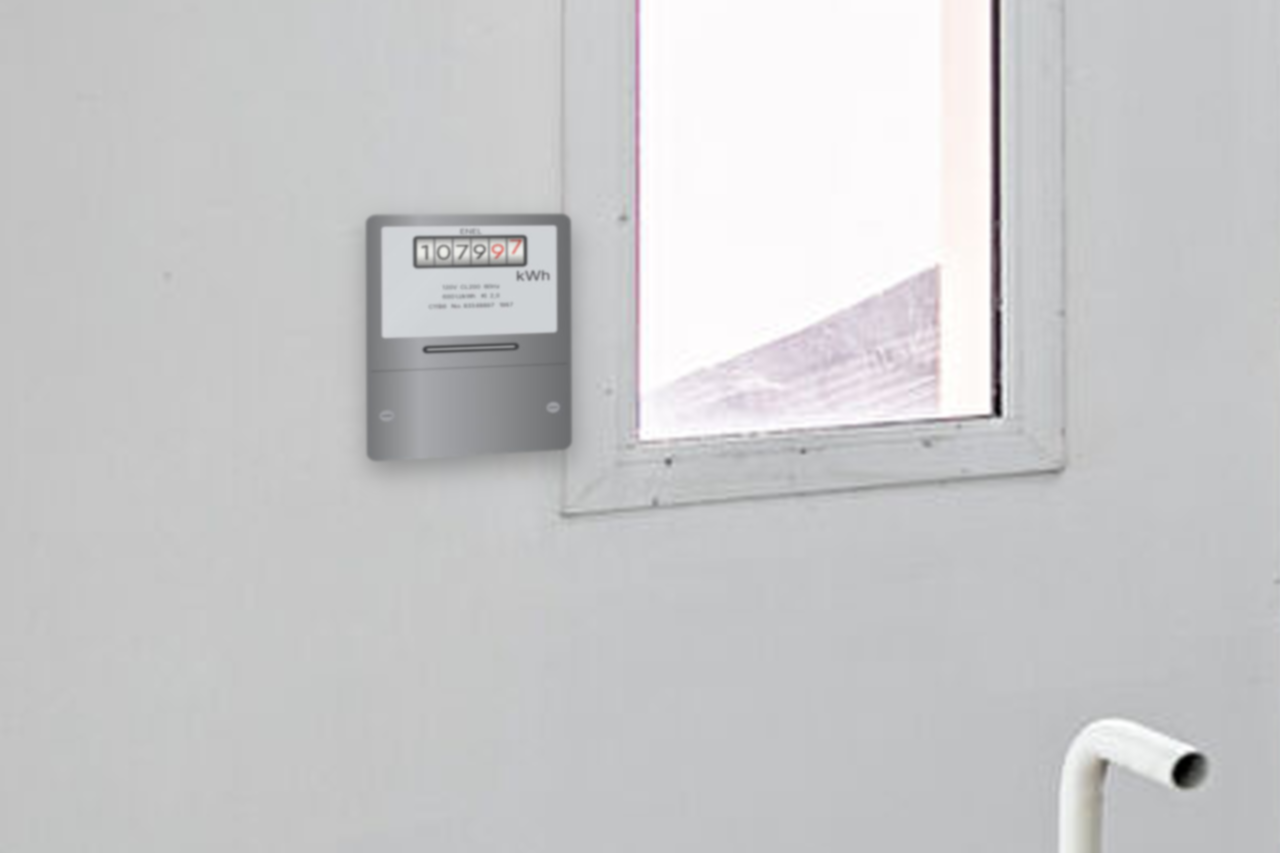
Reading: 1079.97 kWh
